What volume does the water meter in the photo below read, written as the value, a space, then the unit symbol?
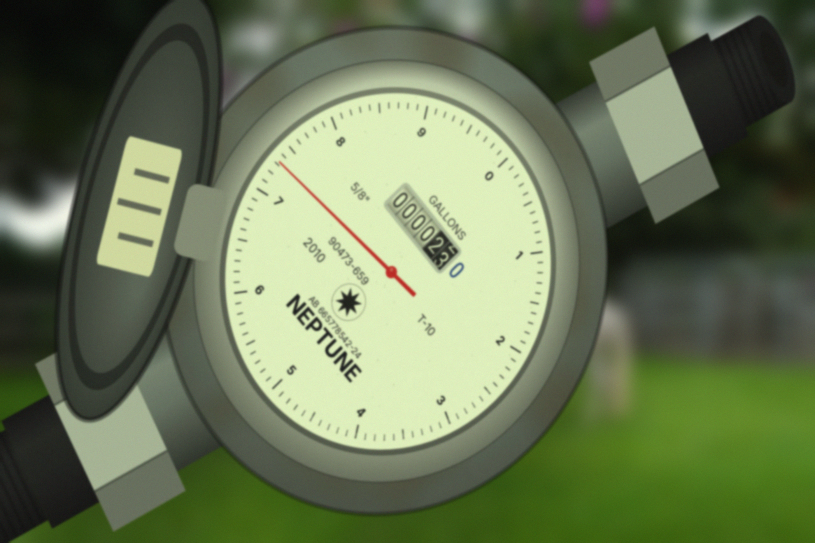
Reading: 227.3 gal
